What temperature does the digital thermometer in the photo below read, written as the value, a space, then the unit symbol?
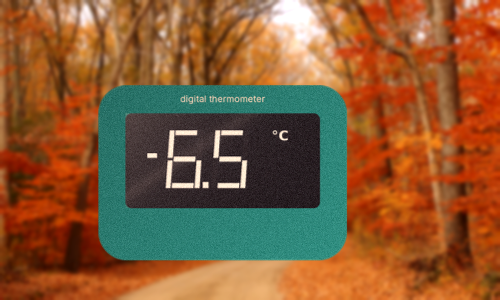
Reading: -6.5 °C
